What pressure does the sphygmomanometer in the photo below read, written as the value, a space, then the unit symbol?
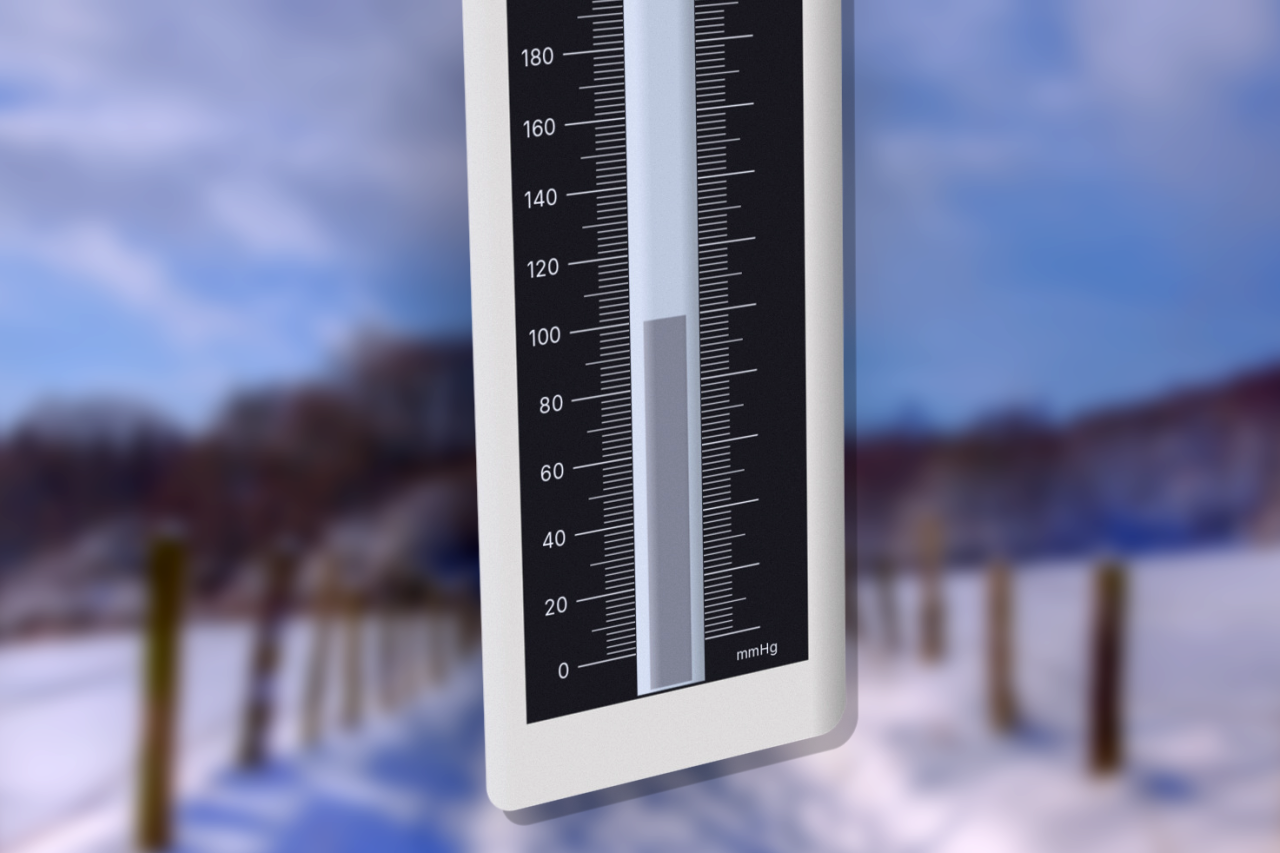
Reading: 100 mmHg
